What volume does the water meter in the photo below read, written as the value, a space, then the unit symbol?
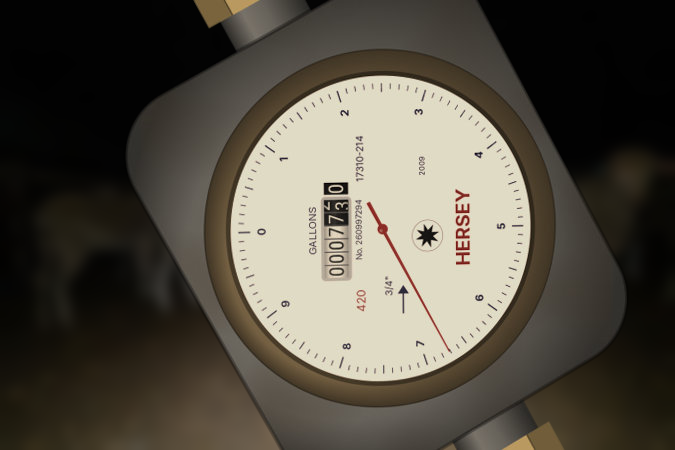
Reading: 7726.7 gal
